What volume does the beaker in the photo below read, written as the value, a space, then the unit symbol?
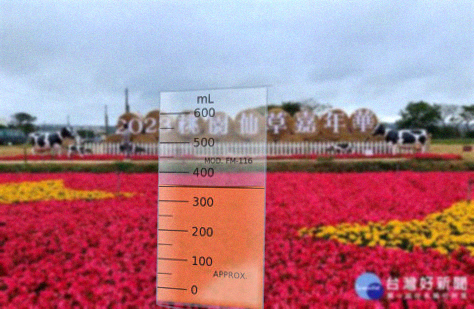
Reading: 350 mL
